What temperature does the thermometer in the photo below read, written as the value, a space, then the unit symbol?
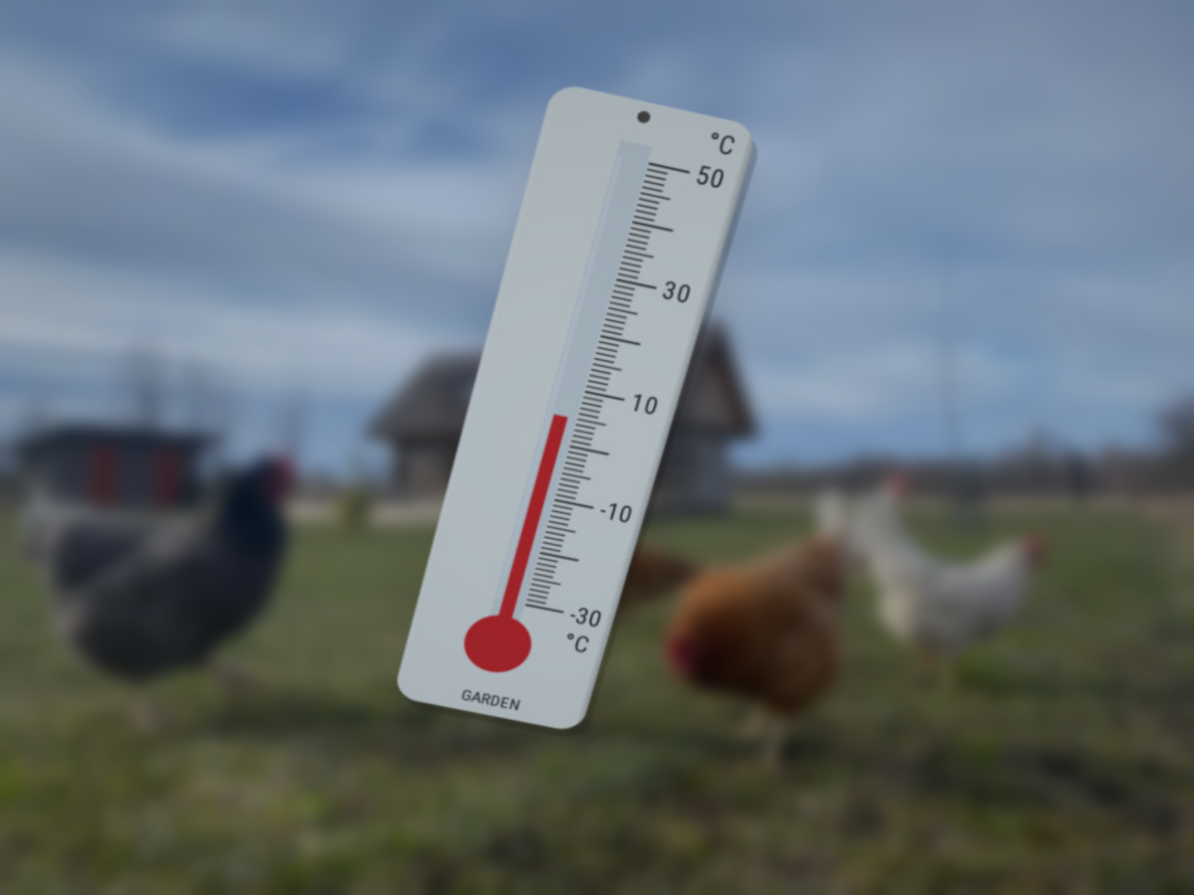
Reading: 5 °C
